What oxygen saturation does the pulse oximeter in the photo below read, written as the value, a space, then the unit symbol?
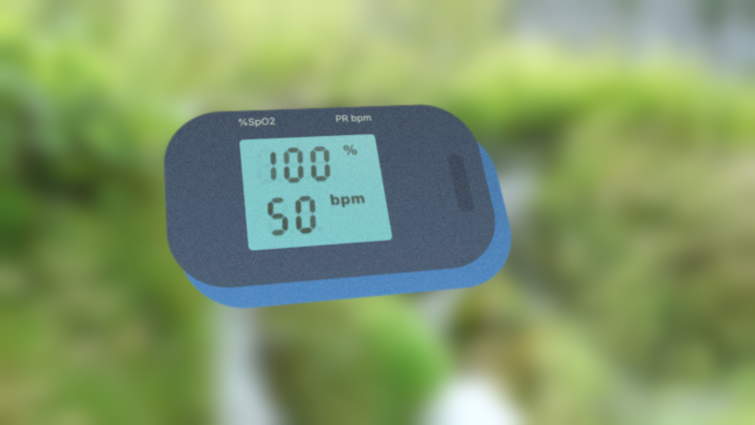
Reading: 100 %
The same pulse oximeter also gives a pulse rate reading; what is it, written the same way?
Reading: 50 bpm
